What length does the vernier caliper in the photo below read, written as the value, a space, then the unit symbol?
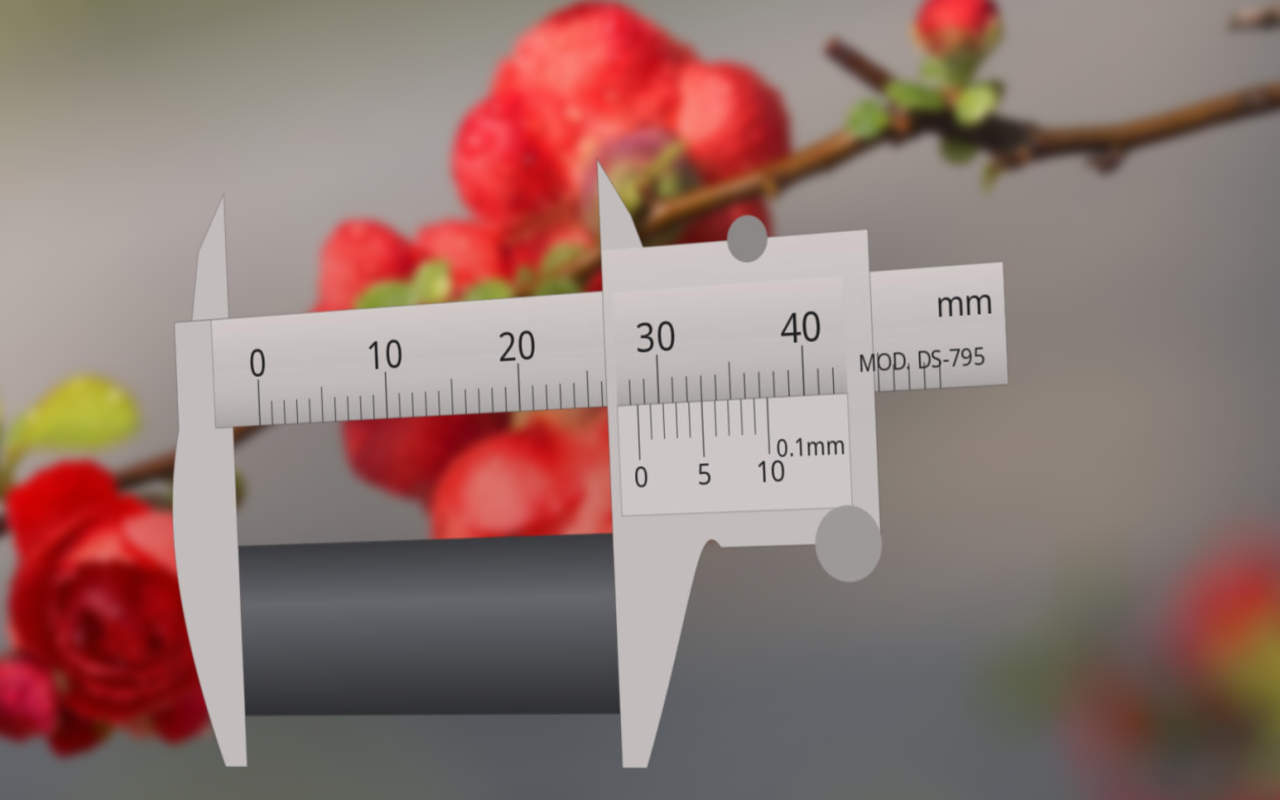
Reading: 28.5 mm
